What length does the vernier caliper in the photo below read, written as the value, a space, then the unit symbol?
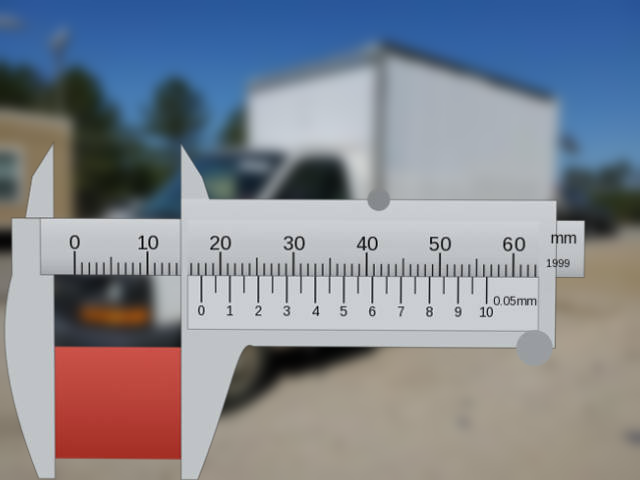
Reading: 17.4 mm
